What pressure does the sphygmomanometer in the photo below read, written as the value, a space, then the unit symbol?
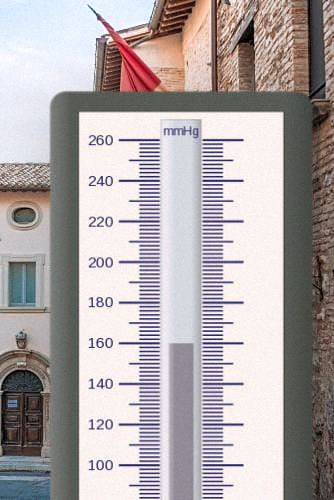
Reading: 160 mmHg
